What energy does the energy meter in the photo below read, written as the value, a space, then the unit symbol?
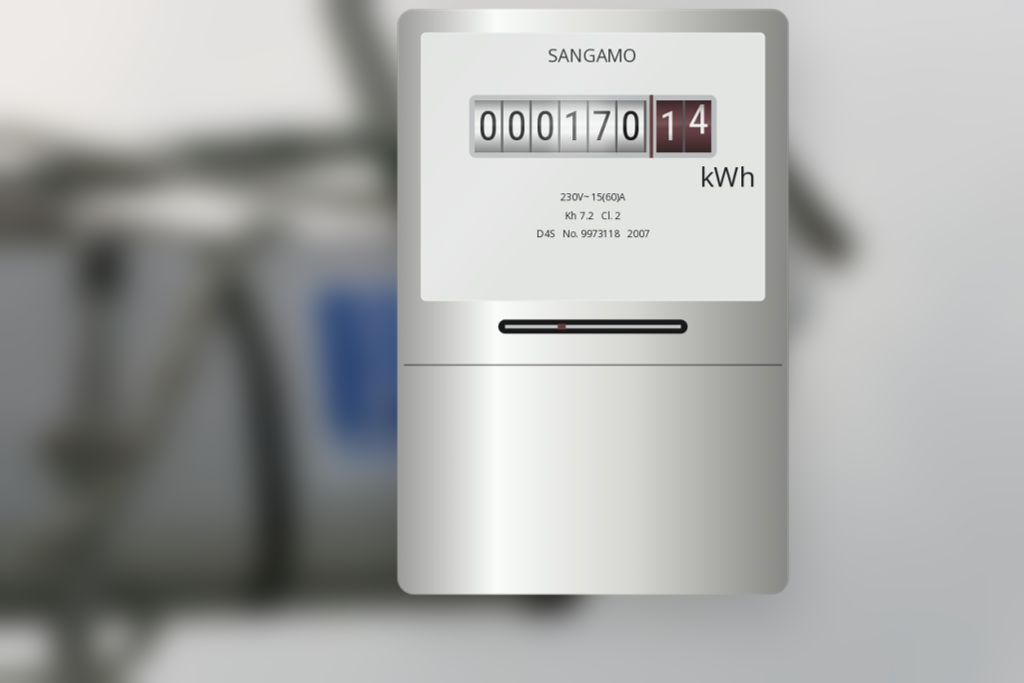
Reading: 170.14 kWh
